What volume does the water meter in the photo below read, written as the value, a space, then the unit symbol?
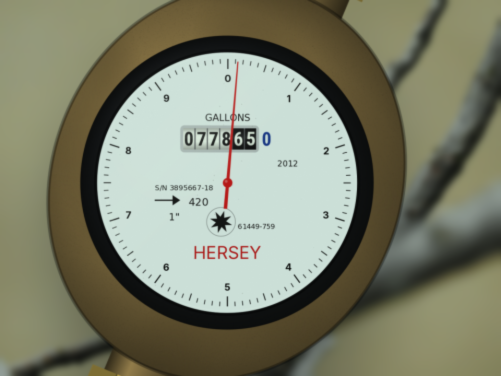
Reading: 778650.1 gal
